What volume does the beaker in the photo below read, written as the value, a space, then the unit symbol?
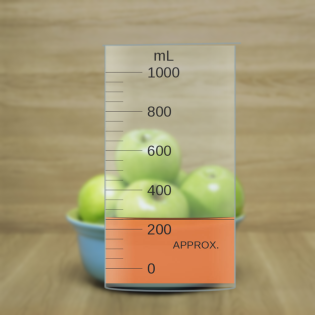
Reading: 250 mL
